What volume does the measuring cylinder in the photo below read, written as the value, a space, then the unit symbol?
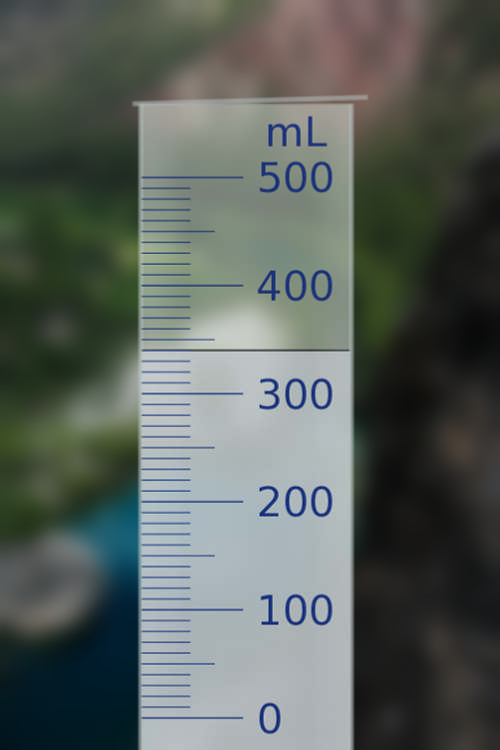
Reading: 340 mL
